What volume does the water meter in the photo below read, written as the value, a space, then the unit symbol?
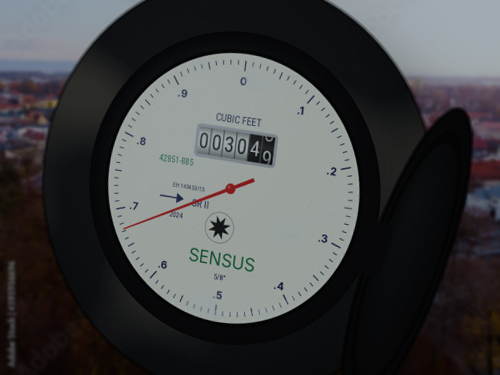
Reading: 3048.67 ft³
